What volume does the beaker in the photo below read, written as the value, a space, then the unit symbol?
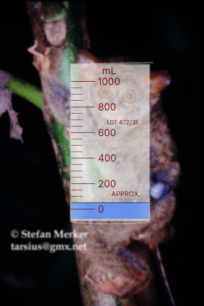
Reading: 50 mL
